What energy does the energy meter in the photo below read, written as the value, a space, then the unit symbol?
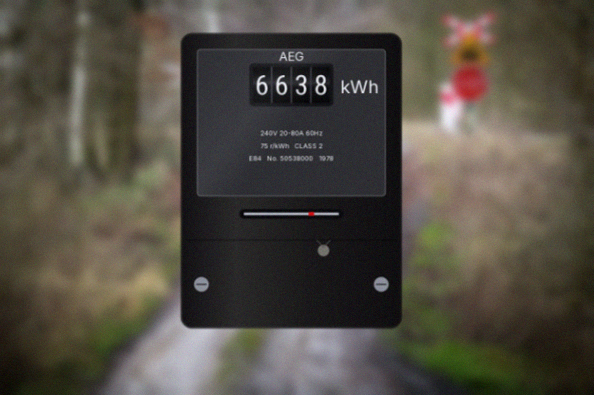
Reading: 6638 kWh
